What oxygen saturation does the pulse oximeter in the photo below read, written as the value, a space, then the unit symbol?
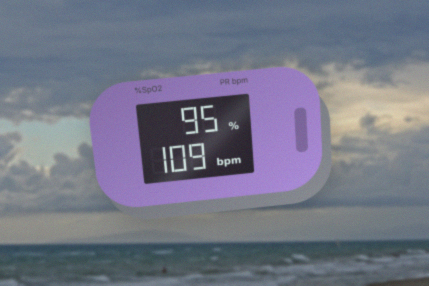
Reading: 95 %
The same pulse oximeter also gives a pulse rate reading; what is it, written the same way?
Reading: 109 bpm
